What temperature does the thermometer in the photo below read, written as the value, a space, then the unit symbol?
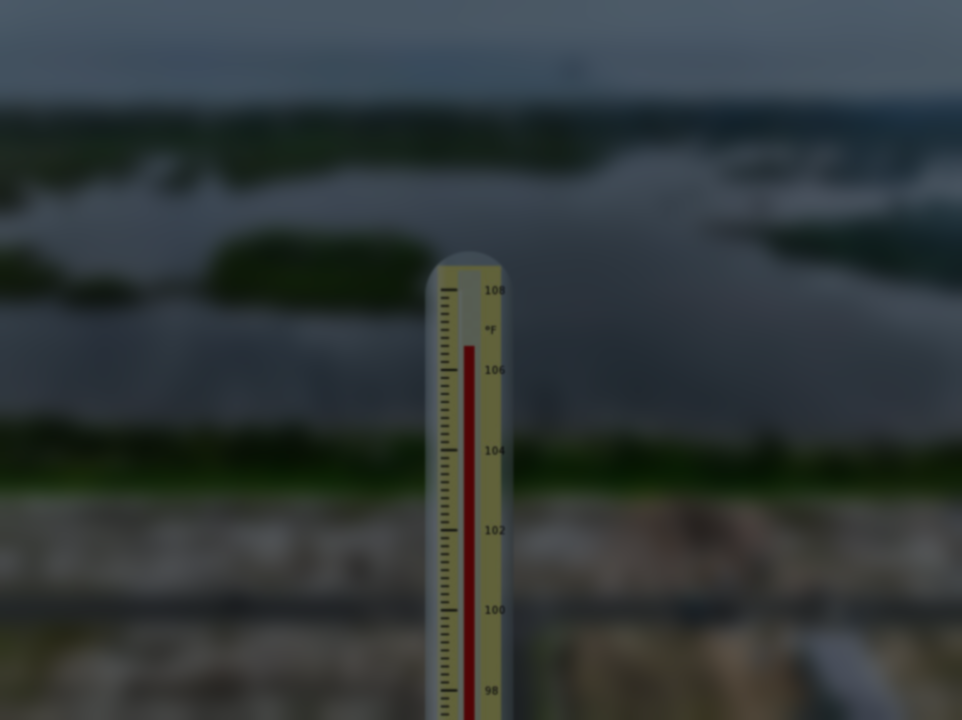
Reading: 106.6 °F
